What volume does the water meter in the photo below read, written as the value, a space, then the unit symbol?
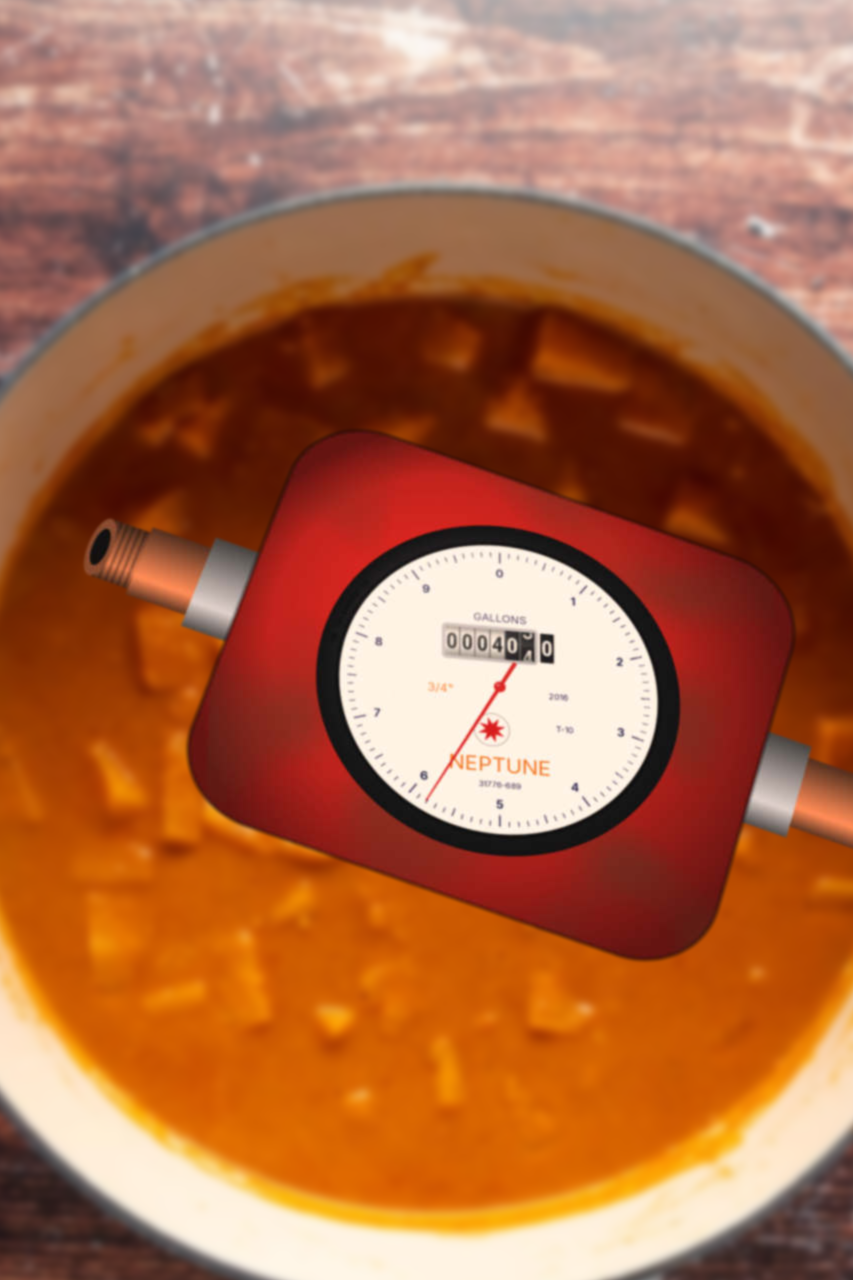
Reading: 4035.8 gal
